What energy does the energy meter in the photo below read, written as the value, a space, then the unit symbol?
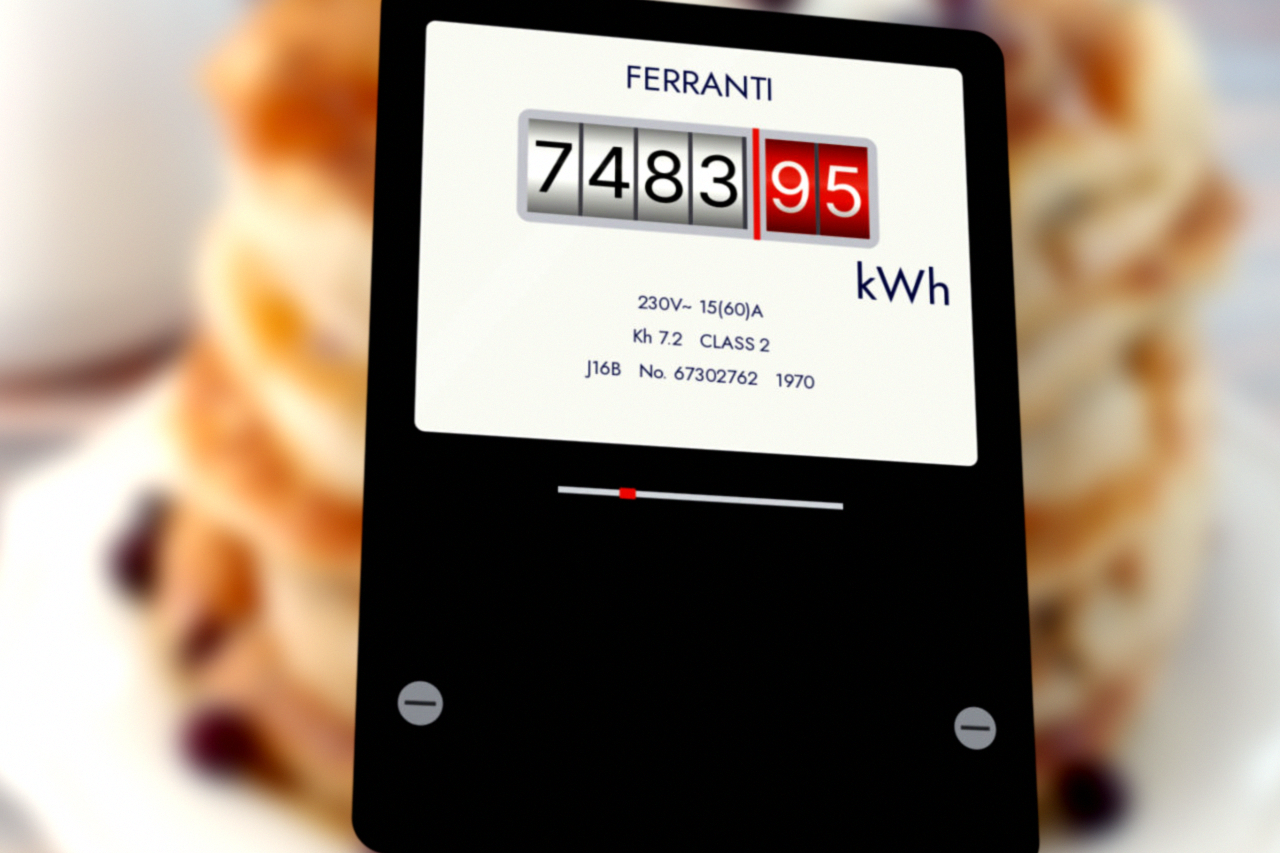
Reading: 7483.95 kWh
